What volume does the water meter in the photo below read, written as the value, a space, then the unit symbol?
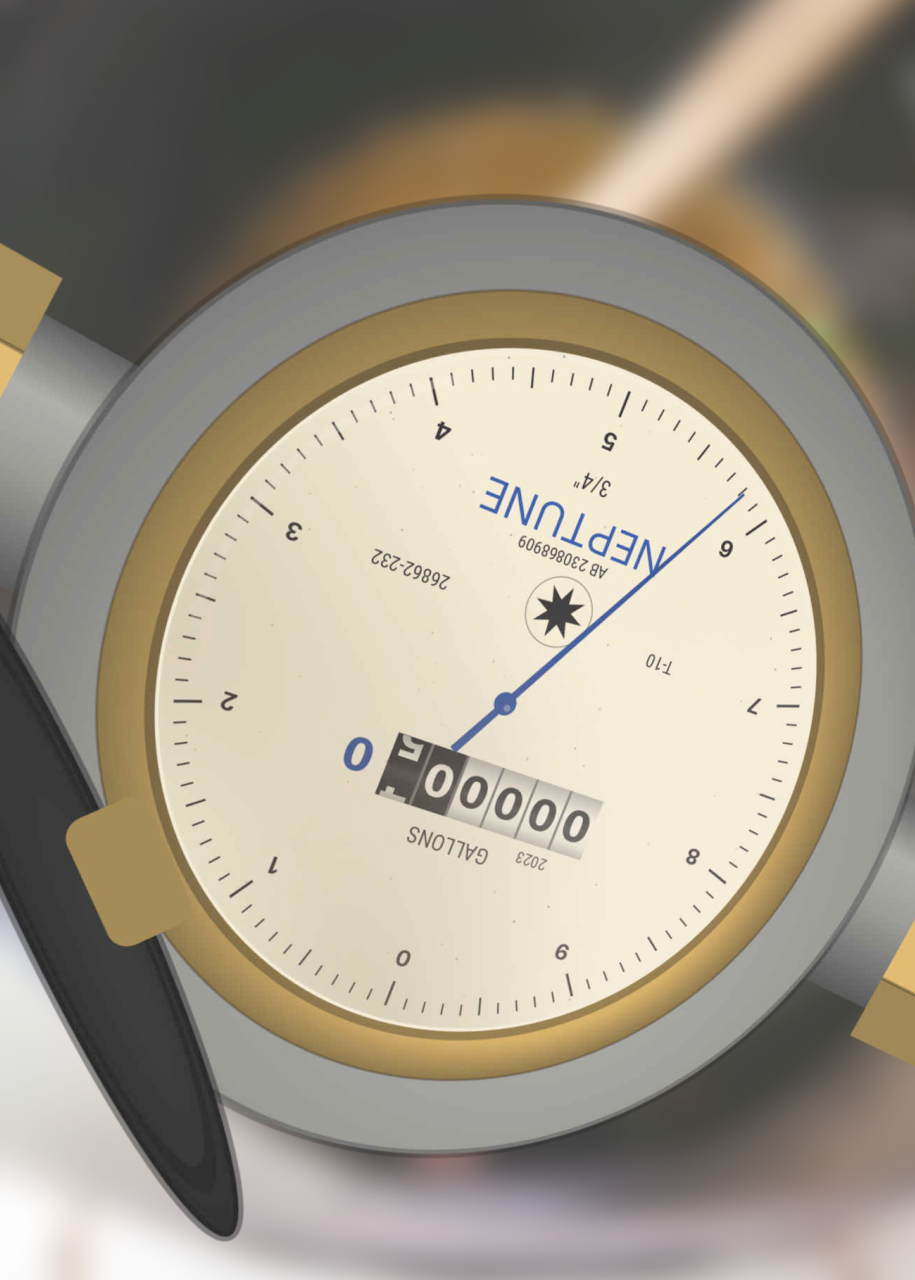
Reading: 45.8 gal
